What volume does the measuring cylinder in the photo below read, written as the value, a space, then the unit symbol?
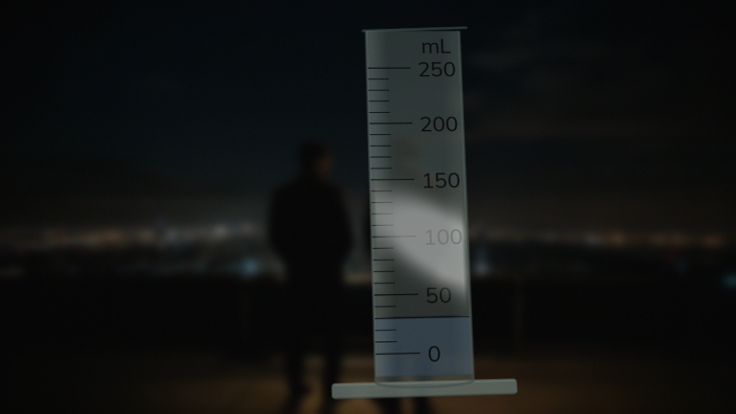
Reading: 30 mL
